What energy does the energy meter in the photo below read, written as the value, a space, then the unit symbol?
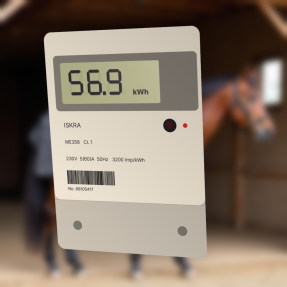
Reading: 56.9 kWh
